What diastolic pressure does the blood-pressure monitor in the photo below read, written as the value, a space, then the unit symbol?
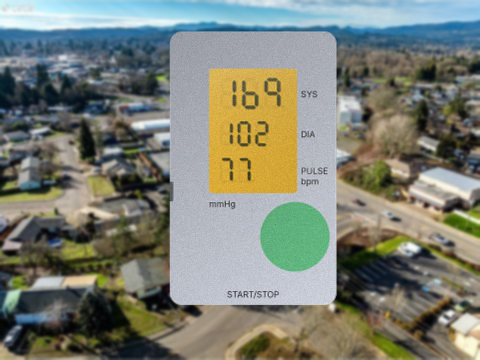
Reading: 102 mmHg
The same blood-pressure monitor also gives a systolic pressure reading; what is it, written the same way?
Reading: 169 mmHg
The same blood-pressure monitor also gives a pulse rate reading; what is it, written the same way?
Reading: 77 bpm
